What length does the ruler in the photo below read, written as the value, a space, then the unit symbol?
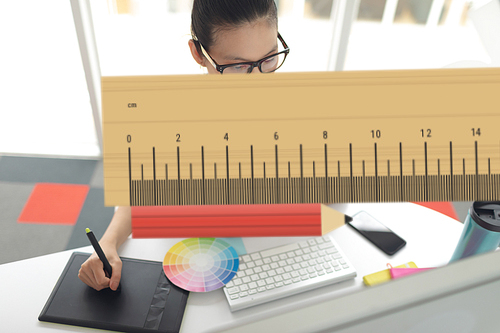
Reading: 9 cm
